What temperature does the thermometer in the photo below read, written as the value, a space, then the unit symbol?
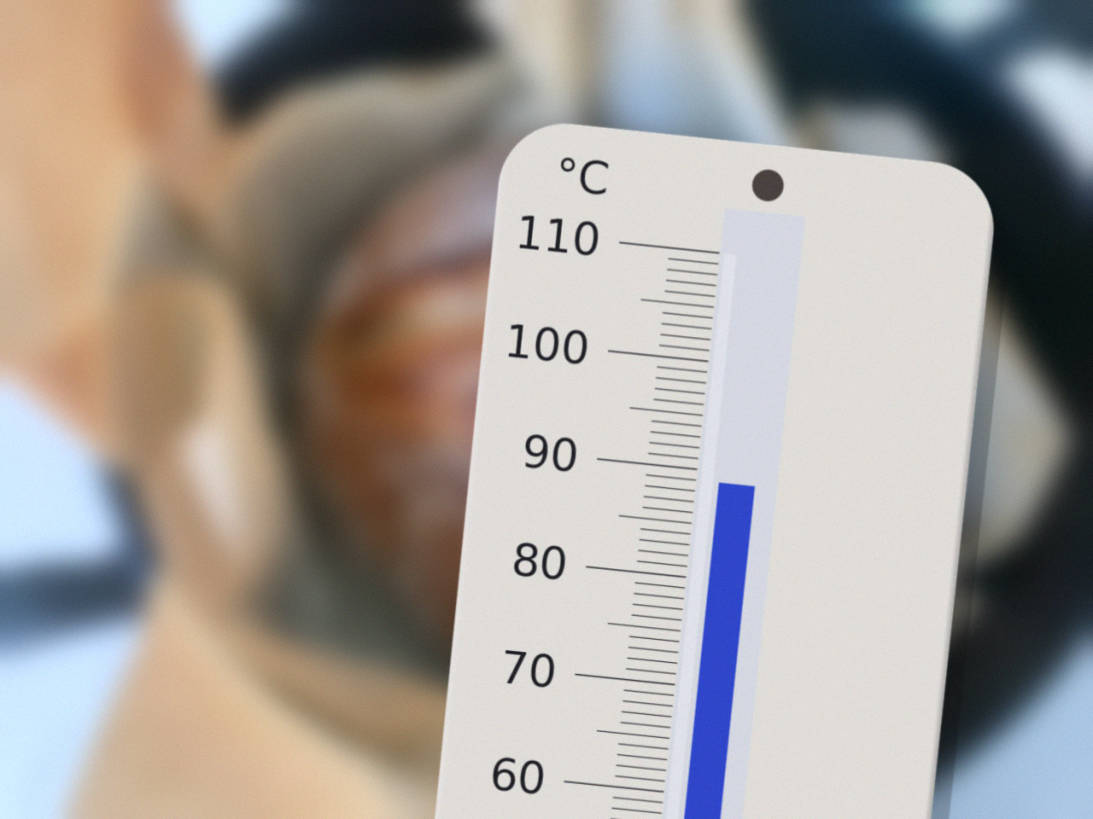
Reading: 89 °C
